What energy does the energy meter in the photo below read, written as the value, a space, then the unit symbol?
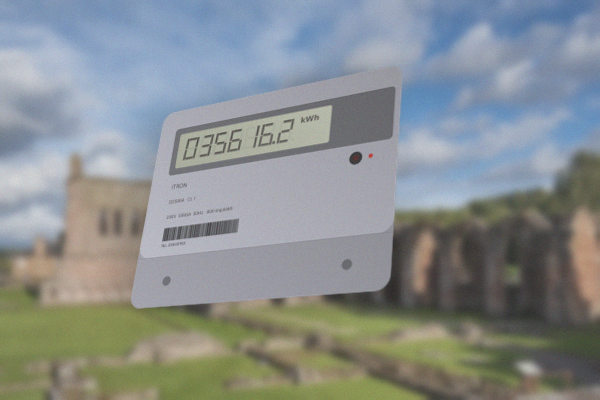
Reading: 35616.2 kWh
